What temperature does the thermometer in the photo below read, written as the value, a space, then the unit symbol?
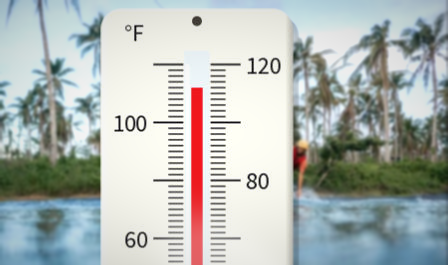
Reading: 112 °F
